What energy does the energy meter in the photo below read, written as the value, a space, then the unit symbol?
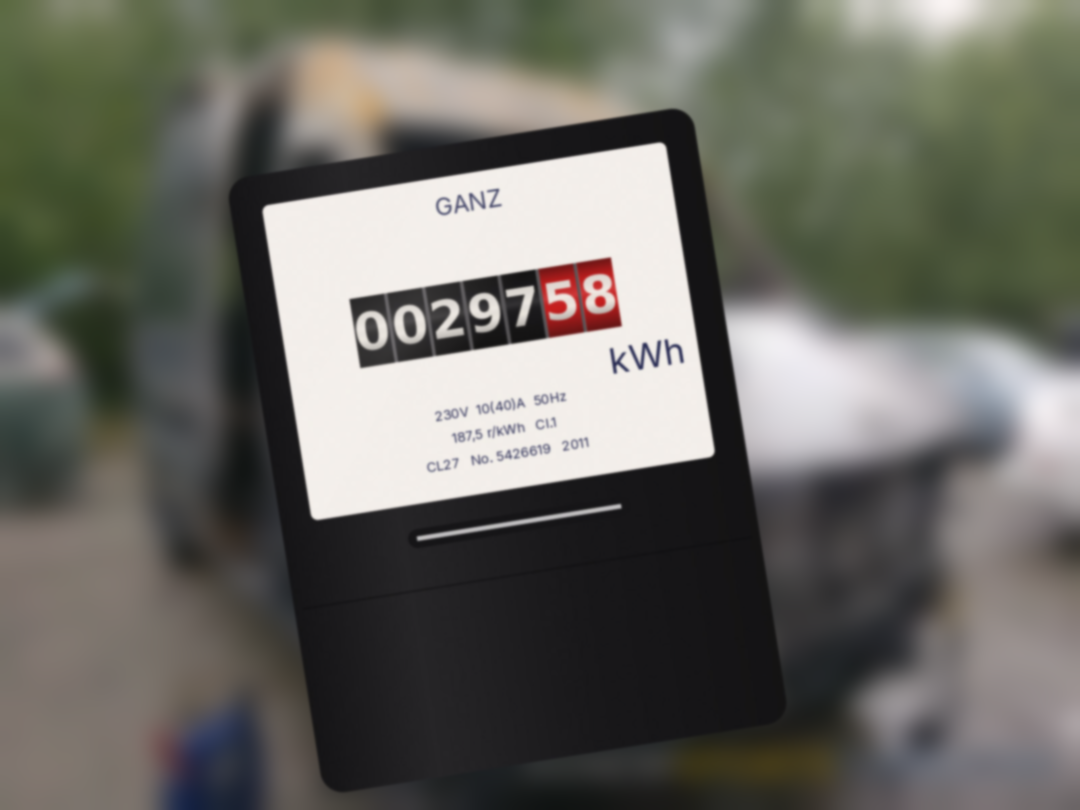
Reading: 297.58 kWh
